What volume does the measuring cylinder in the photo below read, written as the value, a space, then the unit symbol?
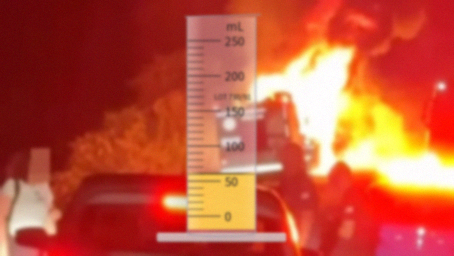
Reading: 60 mL
